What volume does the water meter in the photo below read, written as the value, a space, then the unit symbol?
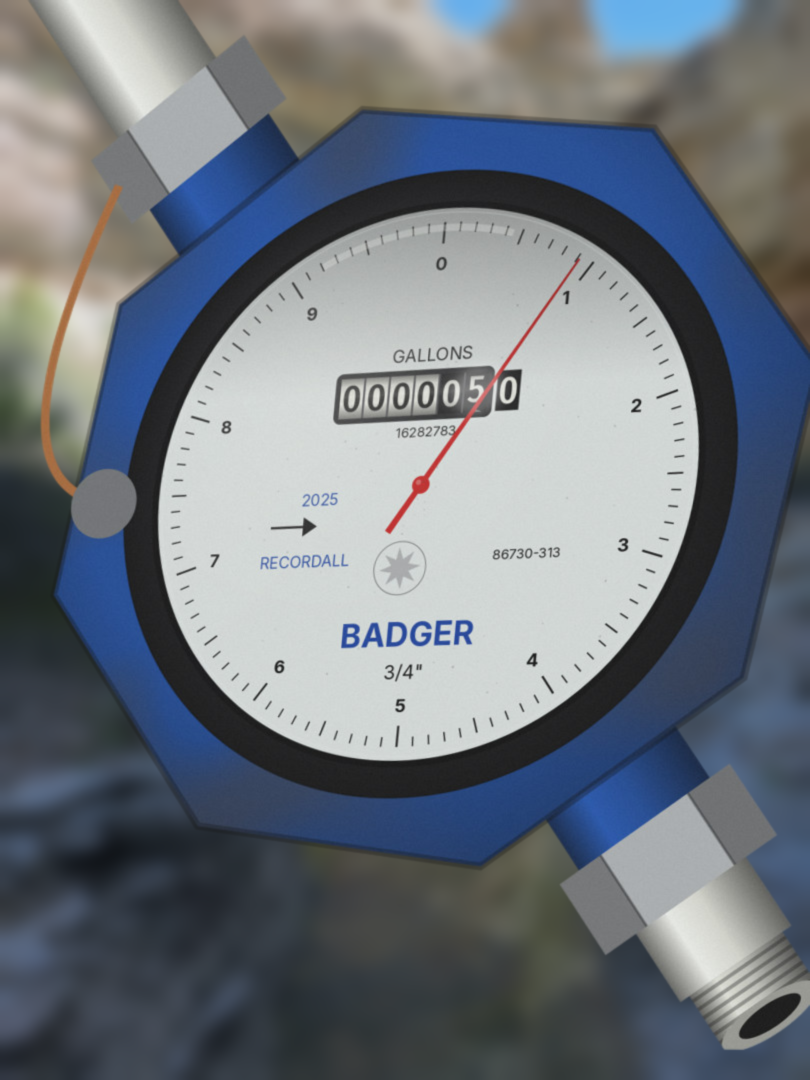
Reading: 50.9 gal
